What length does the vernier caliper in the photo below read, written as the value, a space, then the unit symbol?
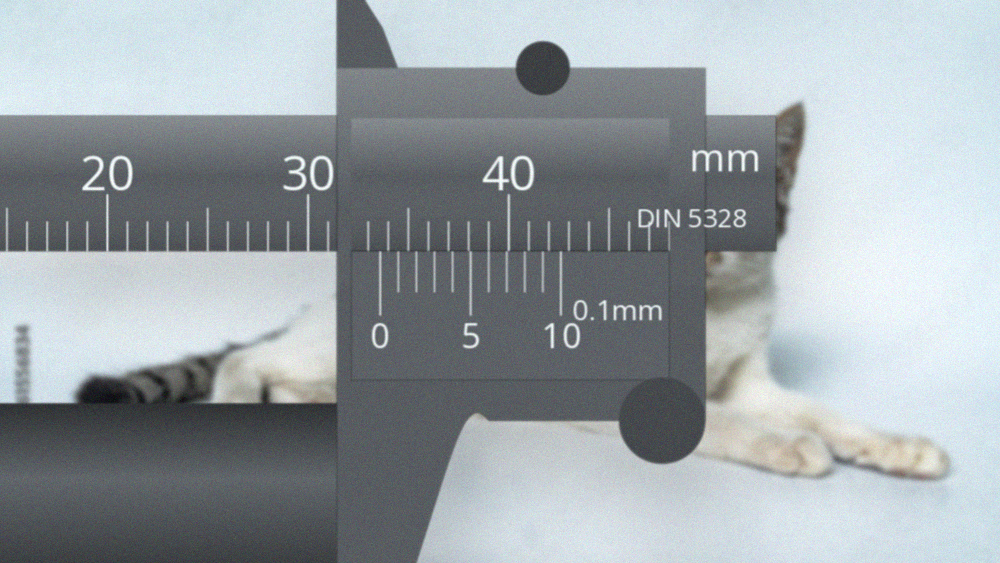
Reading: 33.6 mm
